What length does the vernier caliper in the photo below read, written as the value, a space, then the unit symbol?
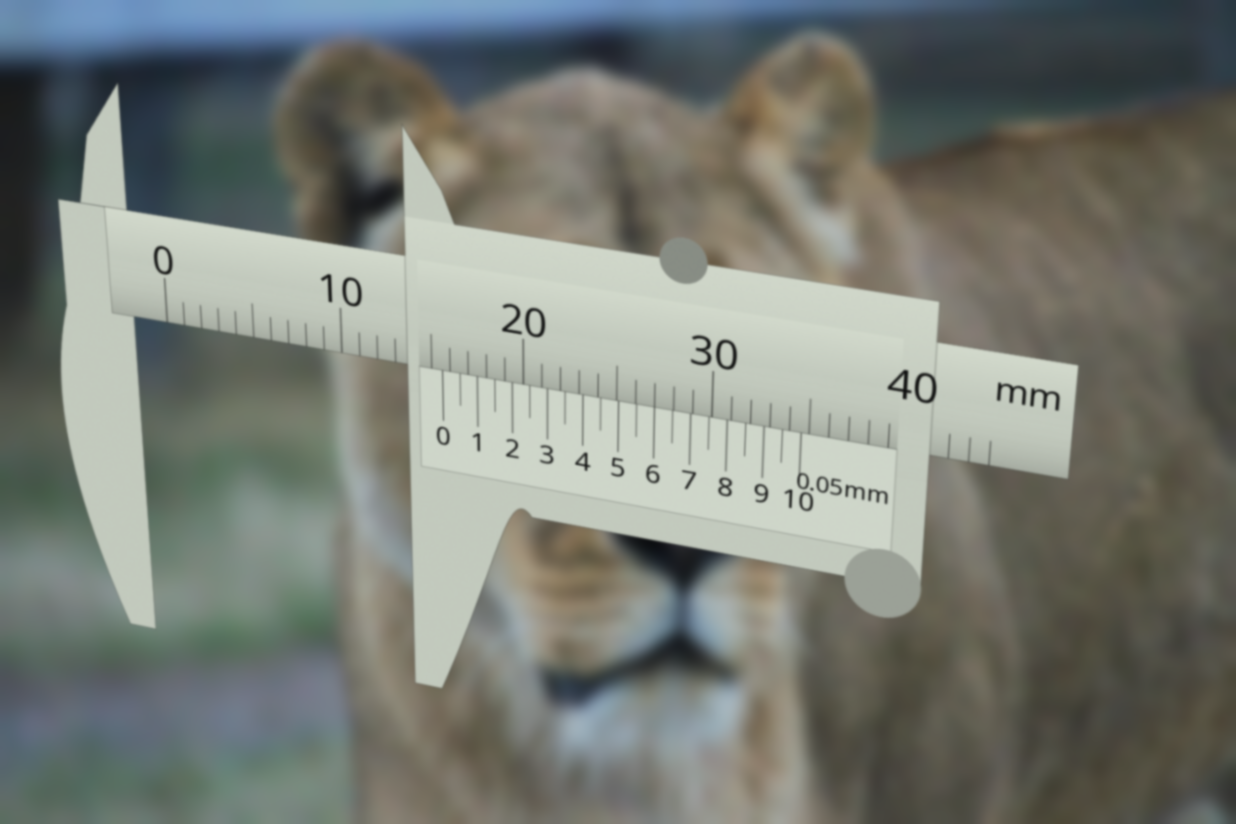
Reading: 15.6 mm
